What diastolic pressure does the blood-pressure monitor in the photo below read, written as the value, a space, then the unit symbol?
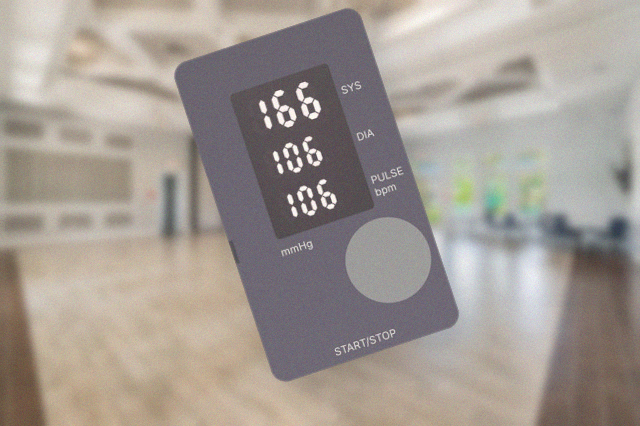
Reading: 106 mmHg
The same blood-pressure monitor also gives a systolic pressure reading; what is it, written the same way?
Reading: 166 mmHg
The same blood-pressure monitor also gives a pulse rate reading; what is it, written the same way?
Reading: 106 bpm
